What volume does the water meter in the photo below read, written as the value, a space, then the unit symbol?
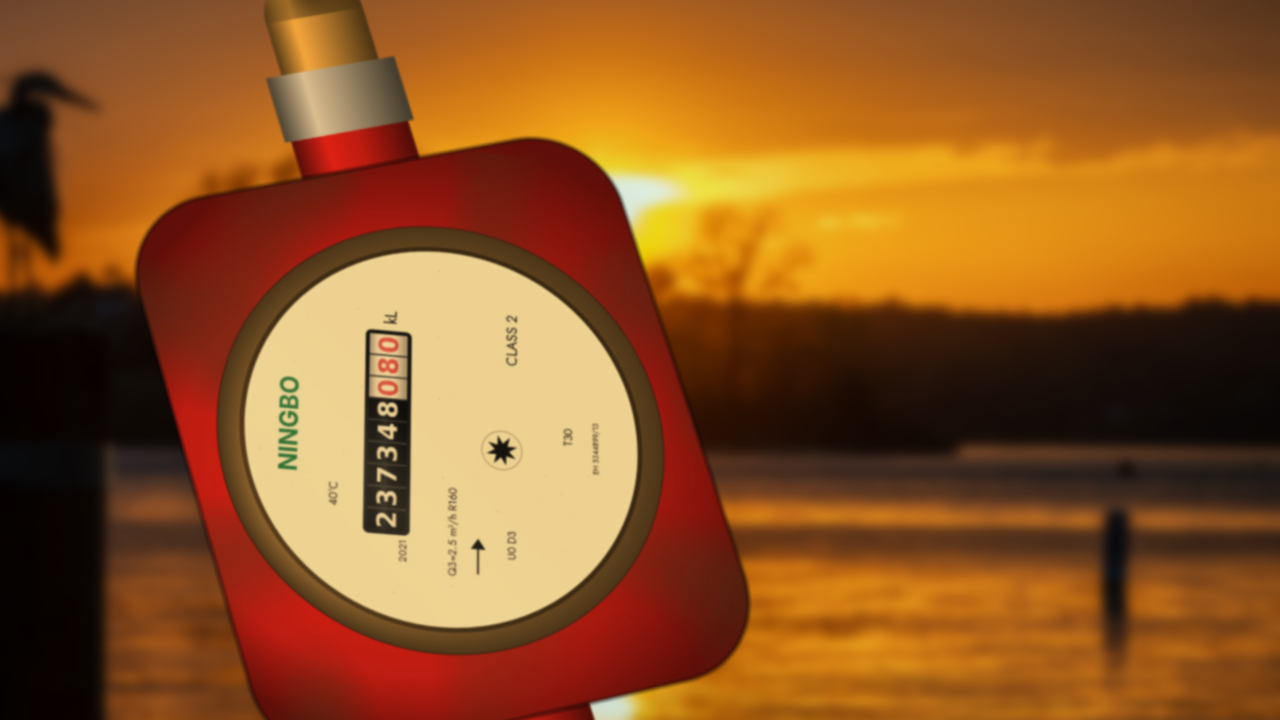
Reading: 237348.080 kL
